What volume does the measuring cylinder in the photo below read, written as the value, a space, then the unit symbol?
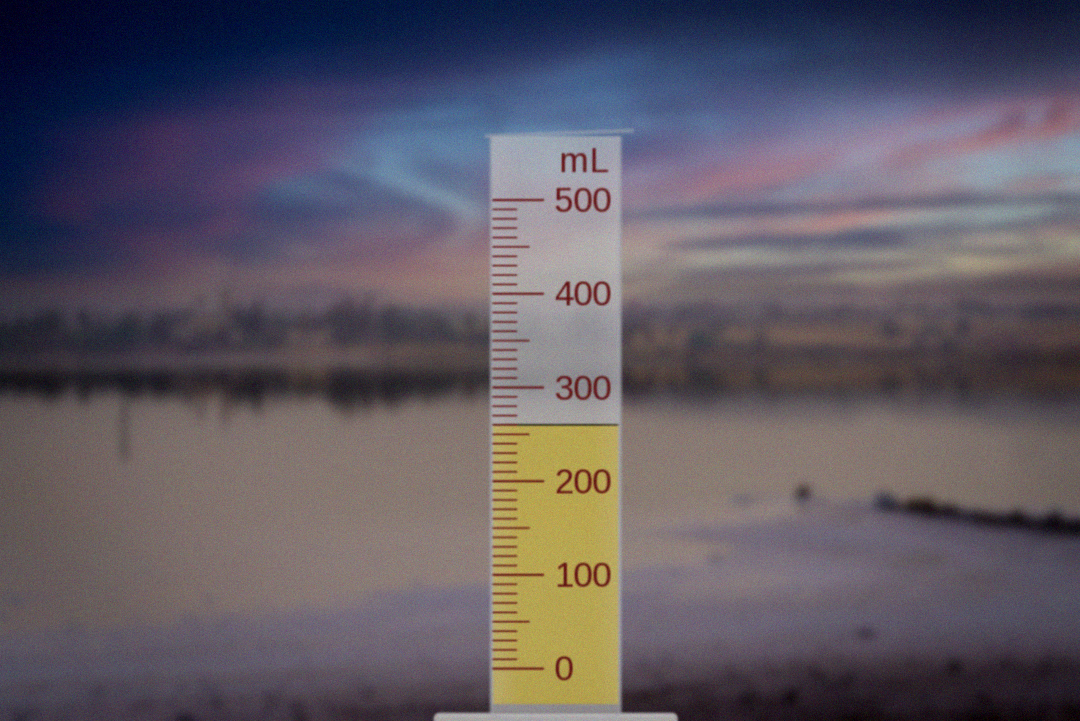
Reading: 260 mL
